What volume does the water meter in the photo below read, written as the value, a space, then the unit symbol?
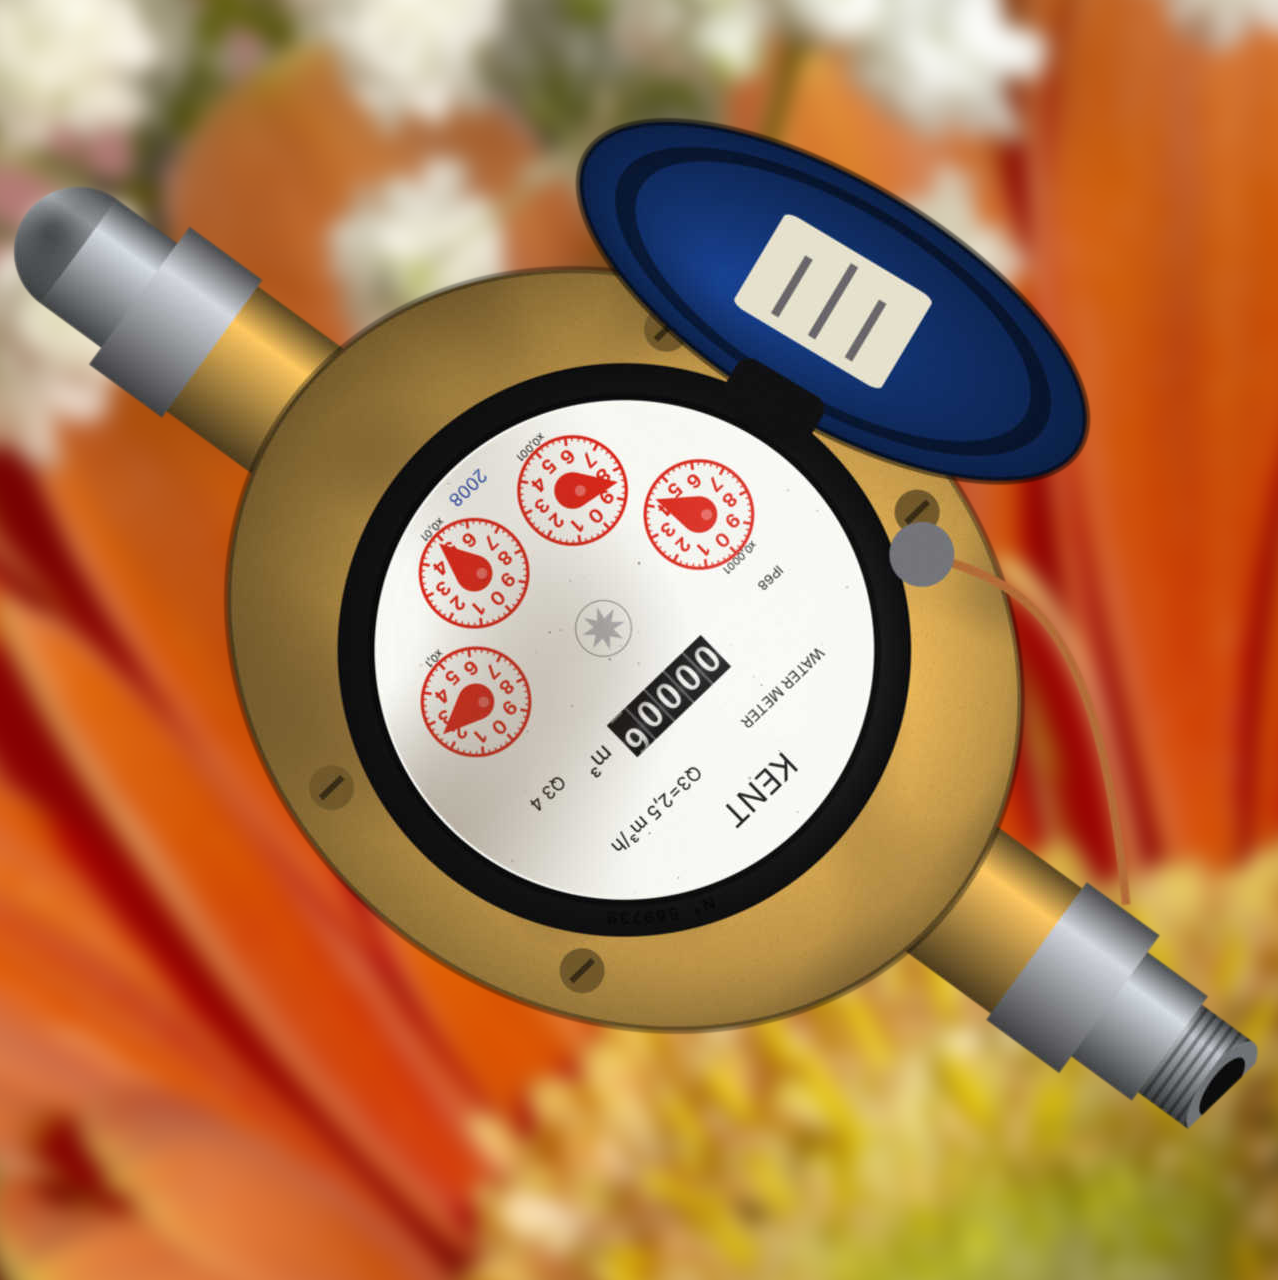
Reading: 6.2484 m³
